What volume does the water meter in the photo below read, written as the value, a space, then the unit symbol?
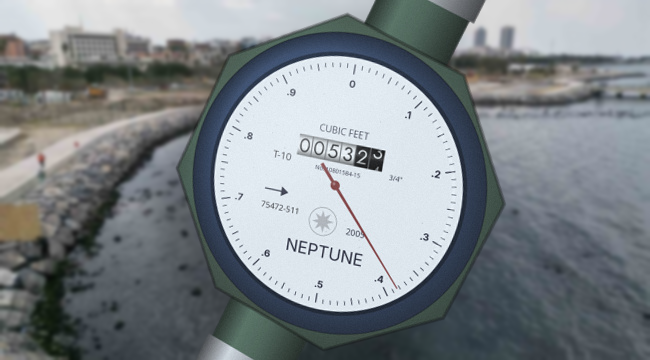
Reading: 5323.38 ft³
